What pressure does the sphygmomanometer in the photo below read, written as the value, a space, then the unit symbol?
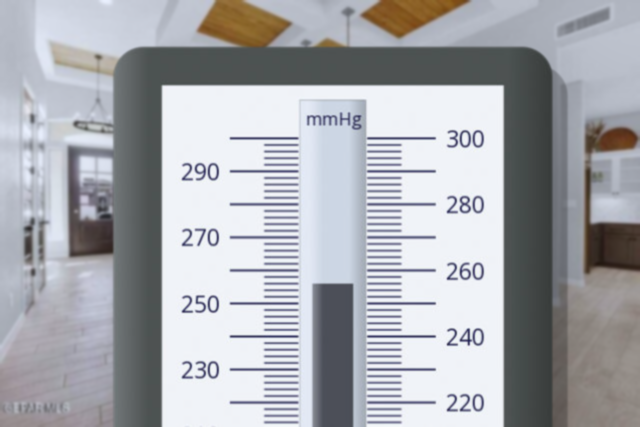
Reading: 256 mmHg
